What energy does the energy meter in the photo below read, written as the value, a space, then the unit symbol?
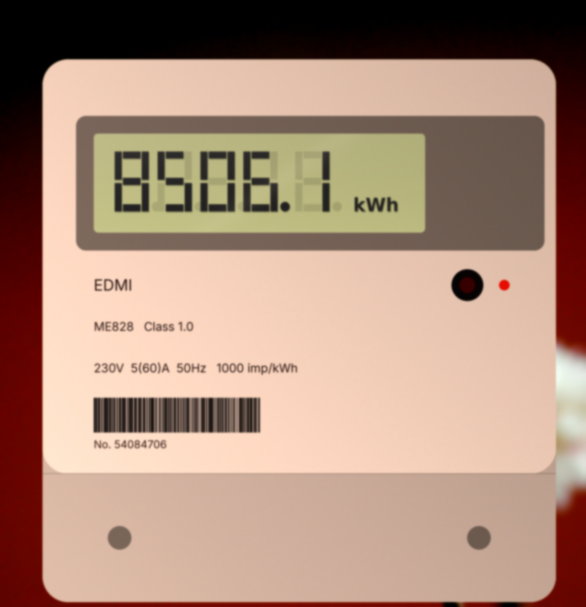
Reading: 8506.1 kWh
